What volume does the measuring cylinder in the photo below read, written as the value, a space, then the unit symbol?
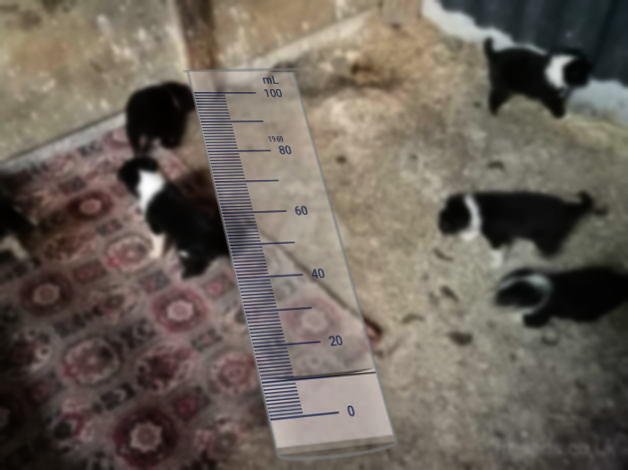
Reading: 10 mL
